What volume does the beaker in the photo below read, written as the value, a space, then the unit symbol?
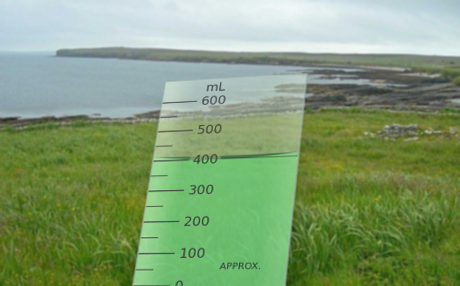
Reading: 400 mL
